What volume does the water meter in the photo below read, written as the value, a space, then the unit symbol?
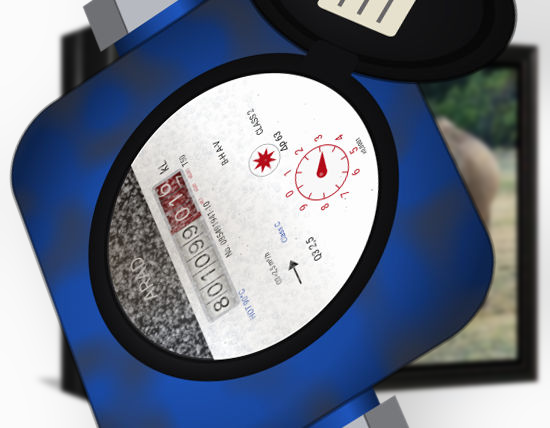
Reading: 801099.0163 kL
